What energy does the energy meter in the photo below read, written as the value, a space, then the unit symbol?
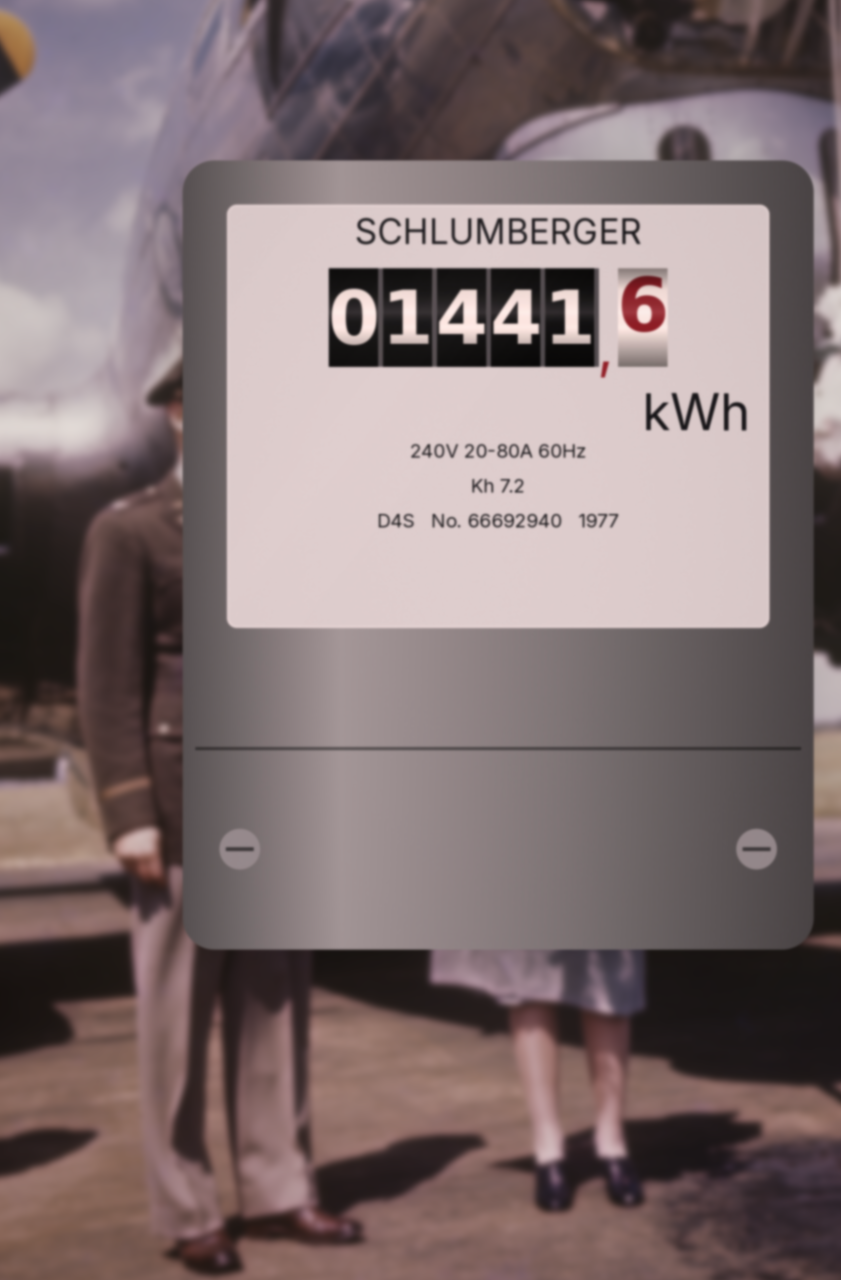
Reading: 1441.6 kWh
